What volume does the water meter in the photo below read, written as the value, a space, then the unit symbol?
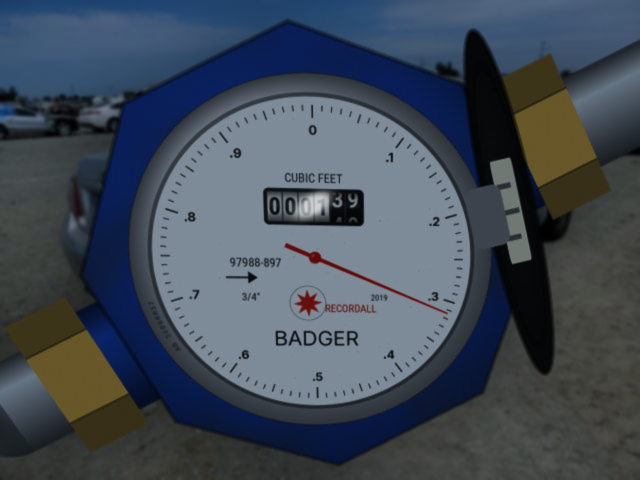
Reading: 139.31 ft³
